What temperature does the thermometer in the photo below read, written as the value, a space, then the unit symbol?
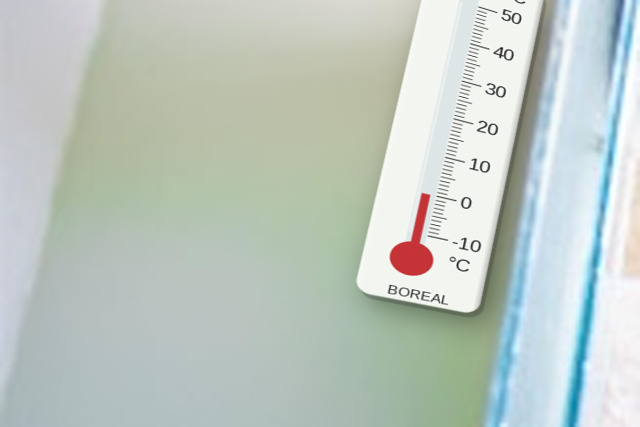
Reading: 0 °C
